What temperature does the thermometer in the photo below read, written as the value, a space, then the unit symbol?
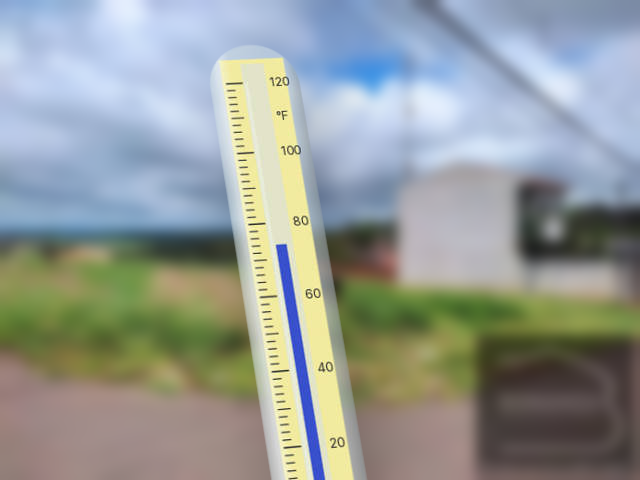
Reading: 74 °F
